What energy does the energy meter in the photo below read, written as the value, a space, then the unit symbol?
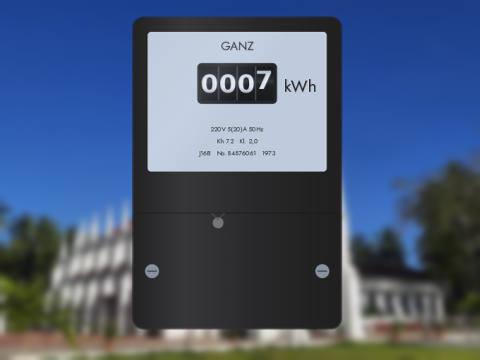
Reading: 7 kWh
